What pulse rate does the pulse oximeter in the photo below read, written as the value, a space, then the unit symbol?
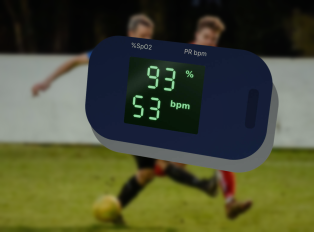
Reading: 53 bpm
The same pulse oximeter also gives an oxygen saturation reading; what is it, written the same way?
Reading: 93 %
